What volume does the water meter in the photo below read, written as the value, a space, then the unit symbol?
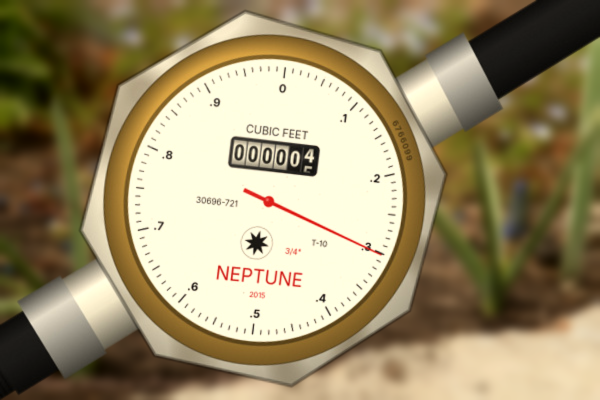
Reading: 4.30 ft³
